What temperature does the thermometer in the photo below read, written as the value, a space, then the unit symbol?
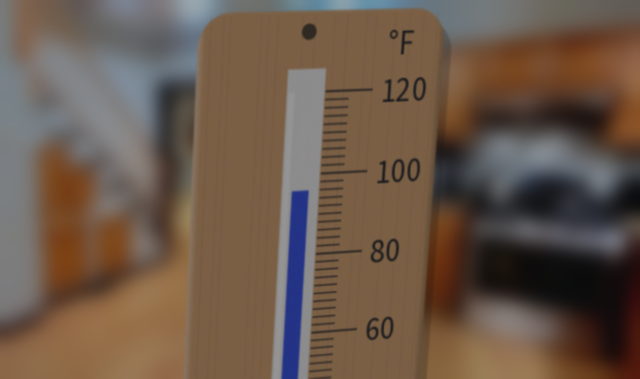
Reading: 96 °F
